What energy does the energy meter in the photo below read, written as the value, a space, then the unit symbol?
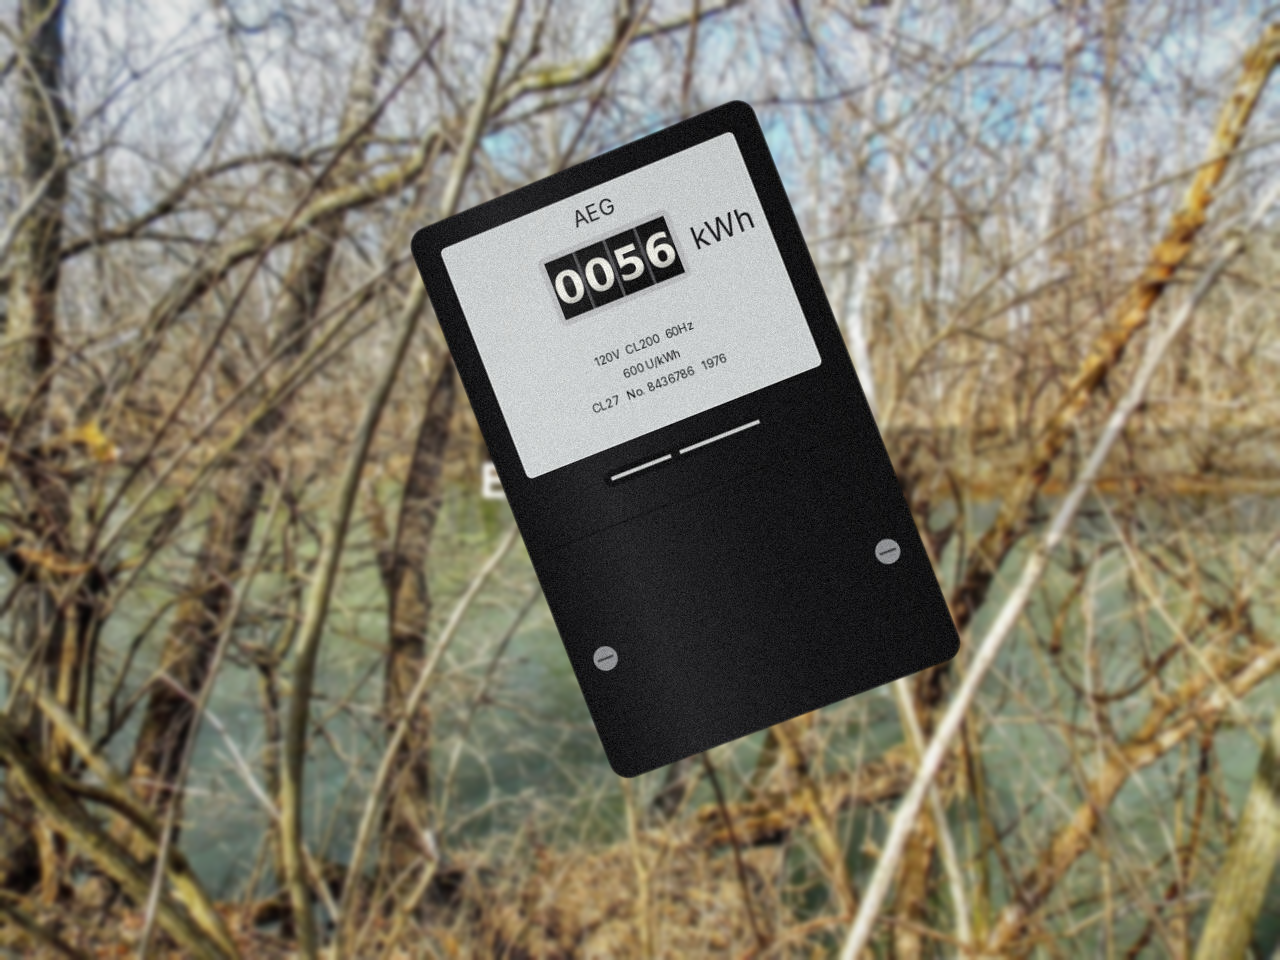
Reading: 56 kWh
